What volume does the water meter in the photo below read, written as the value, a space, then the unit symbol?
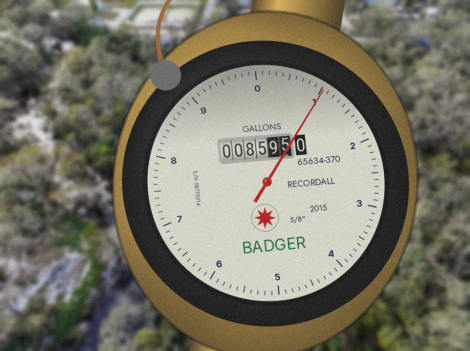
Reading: 85951.0 gal
